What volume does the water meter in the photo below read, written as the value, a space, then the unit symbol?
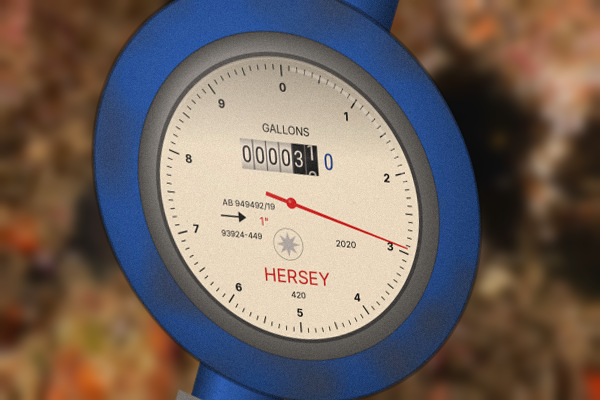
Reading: 312.9 gal
